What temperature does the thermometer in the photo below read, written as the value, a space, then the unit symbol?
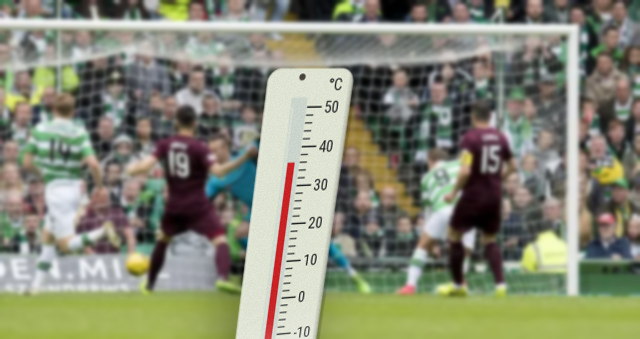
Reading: 36 °C
